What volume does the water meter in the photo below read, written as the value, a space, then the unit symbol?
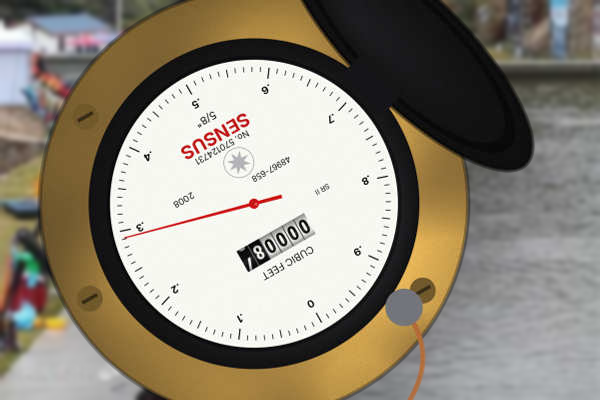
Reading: 87.29 ft³
